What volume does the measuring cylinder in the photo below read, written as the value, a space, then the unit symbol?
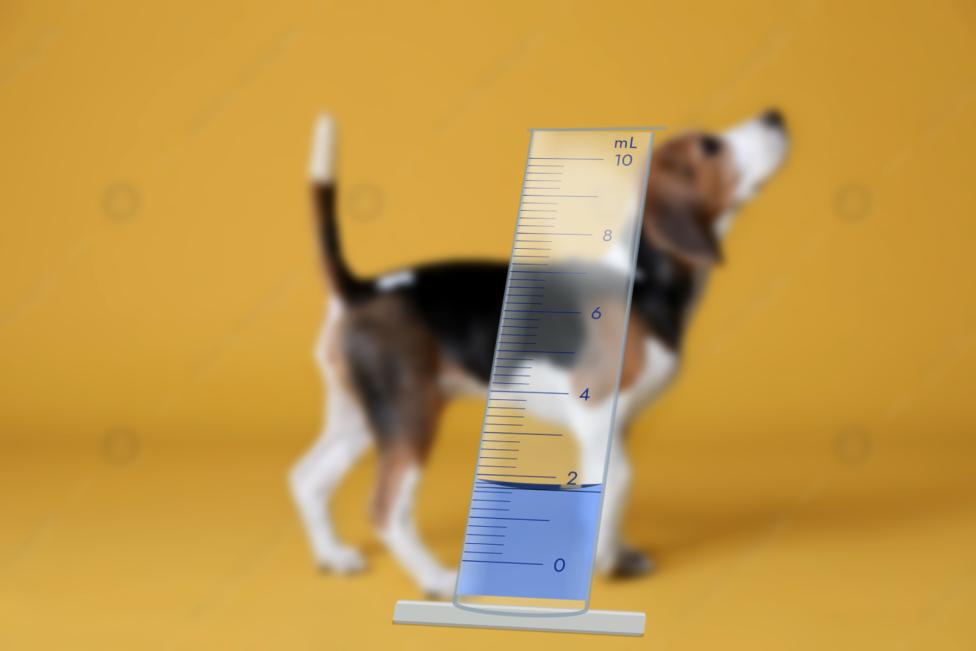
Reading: 1.7 mL
